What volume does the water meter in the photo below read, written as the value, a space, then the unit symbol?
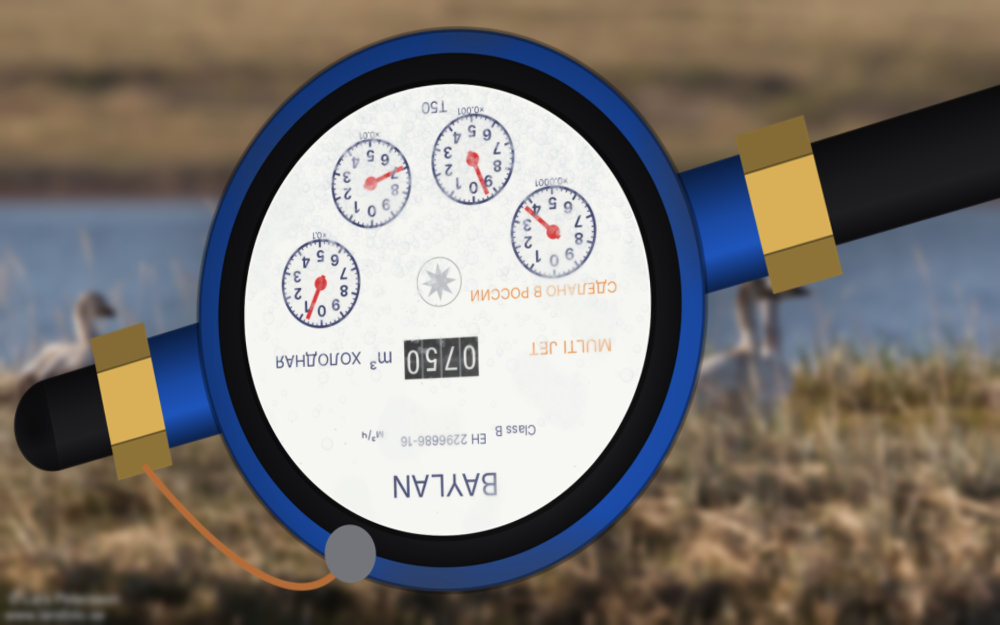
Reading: 750.0693 m³
